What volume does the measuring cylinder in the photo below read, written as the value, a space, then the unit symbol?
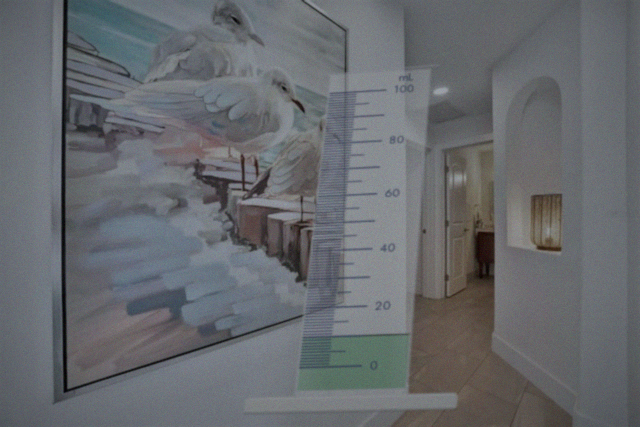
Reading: 10 mL
